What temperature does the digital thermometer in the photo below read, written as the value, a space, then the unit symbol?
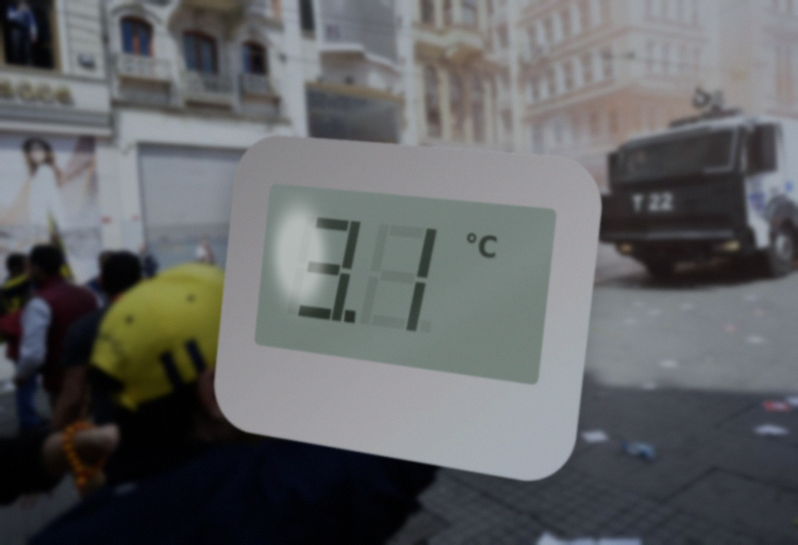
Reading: 3.1 °C
